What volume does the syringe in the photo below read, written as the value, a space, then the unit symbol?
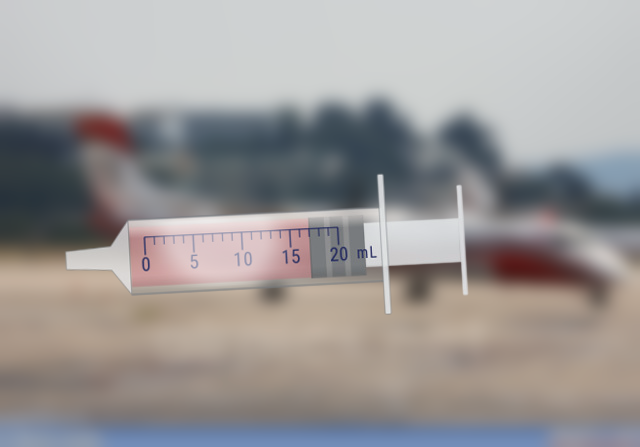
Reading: 17 mL
